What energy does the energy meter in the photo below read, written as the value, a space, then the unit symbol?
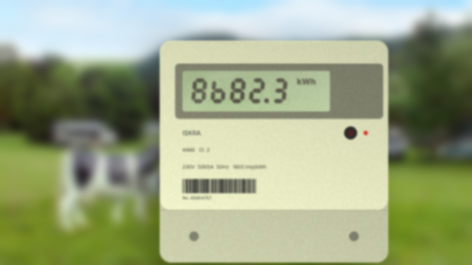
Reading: 8682.3 kWh
